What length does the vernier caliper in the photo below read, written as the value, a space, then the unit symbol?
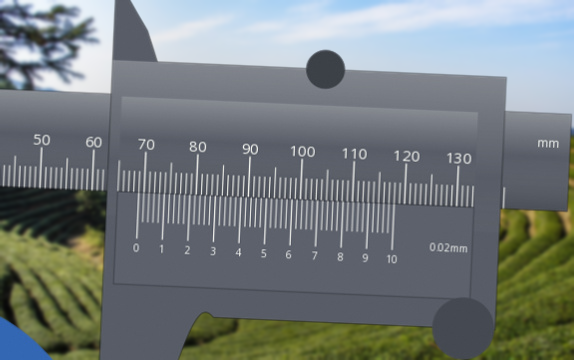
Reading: 69.0 mm
